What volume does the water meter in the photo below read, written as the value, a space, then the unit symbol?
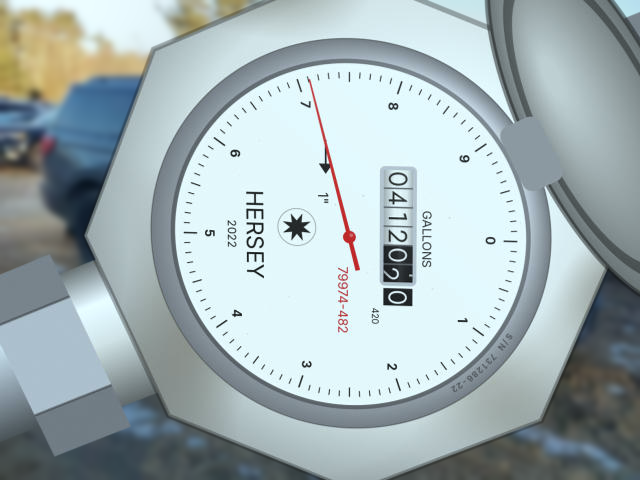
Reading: 412017.1 gal
